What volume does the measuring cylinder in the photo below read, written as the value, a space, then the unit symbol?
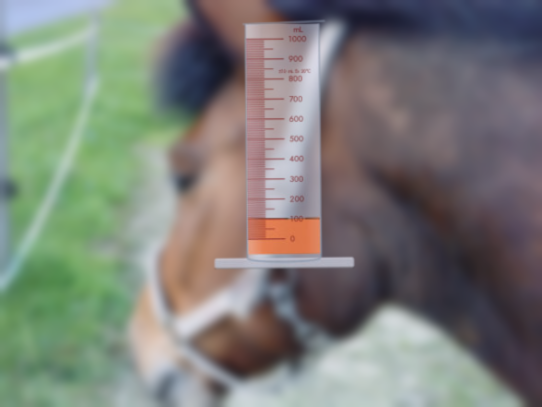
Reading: 100 mL
